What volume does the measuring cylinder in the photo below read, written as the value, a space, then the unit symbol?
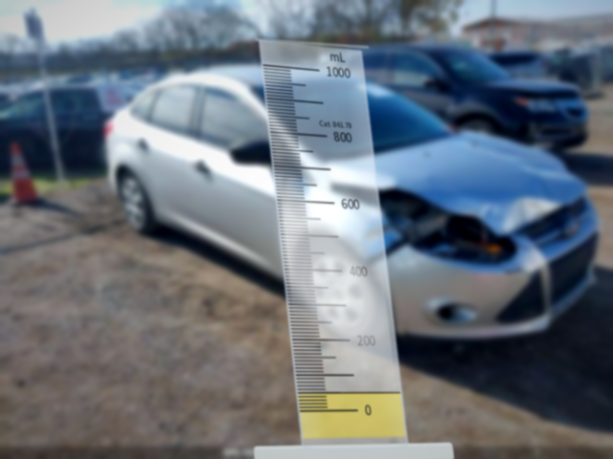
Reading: 50 mL
